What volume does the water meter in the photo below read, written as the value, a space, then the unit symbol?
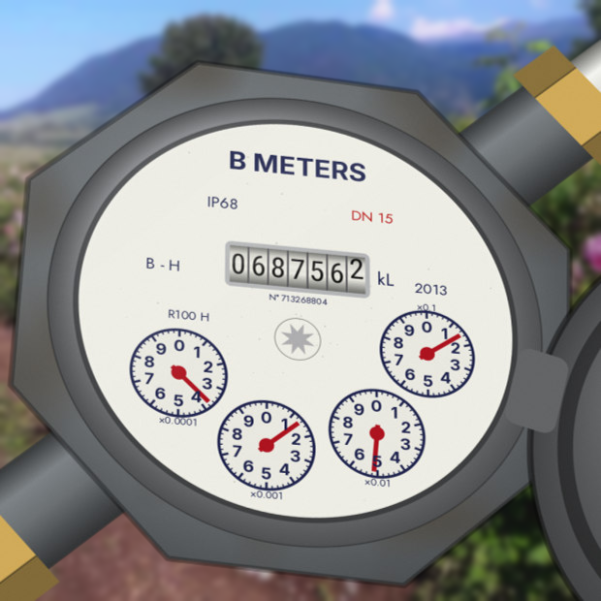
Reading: 687562.1513 kL
